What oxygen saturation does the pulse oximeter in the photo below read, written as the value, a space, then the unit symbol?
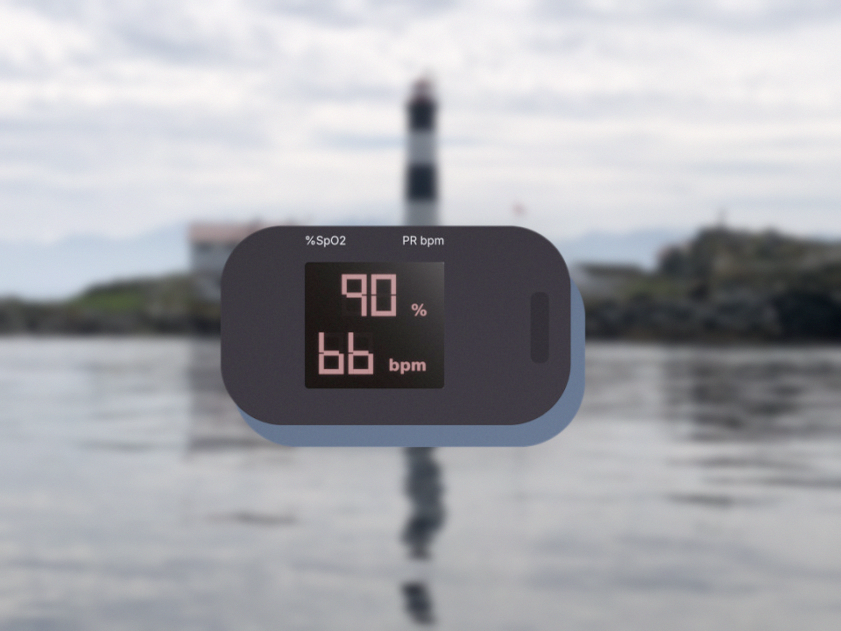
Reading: 90 %
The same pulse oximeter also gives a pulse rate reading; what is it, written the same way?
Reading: 66 bpm
